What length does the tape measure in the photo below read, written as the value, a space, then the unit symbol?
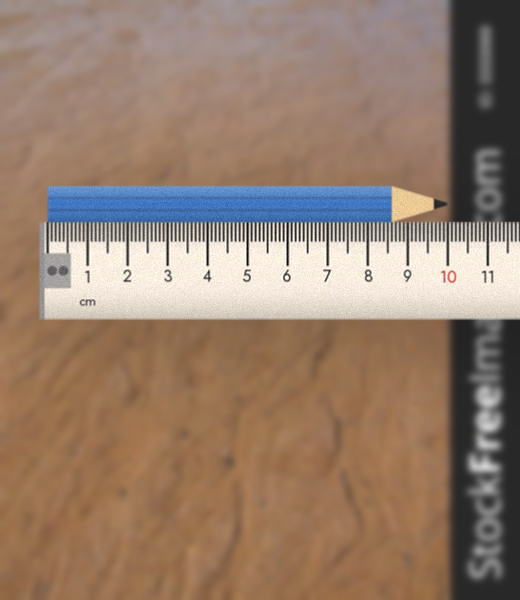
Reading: 10 cm
